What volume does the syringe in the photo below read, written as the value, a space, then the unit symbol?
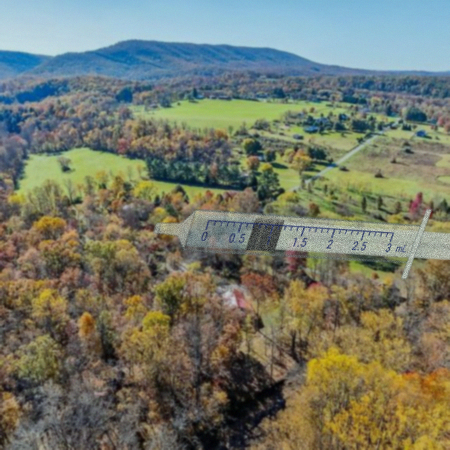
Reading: 0.7 mL
